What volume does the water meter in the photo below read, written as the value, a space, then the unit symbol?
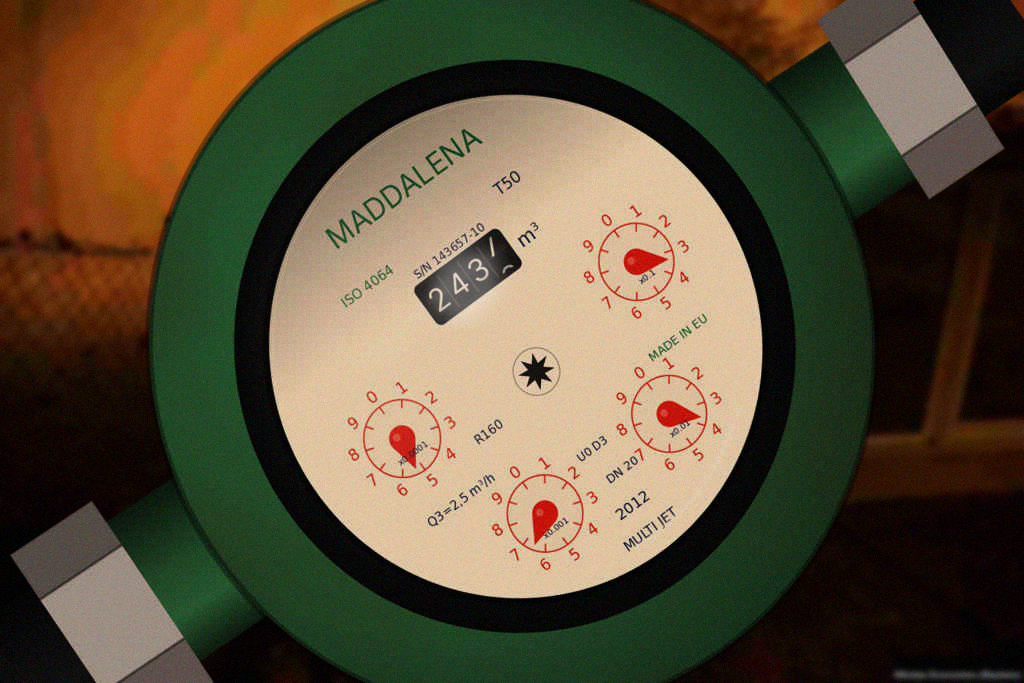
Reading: 2437.3365 m³
